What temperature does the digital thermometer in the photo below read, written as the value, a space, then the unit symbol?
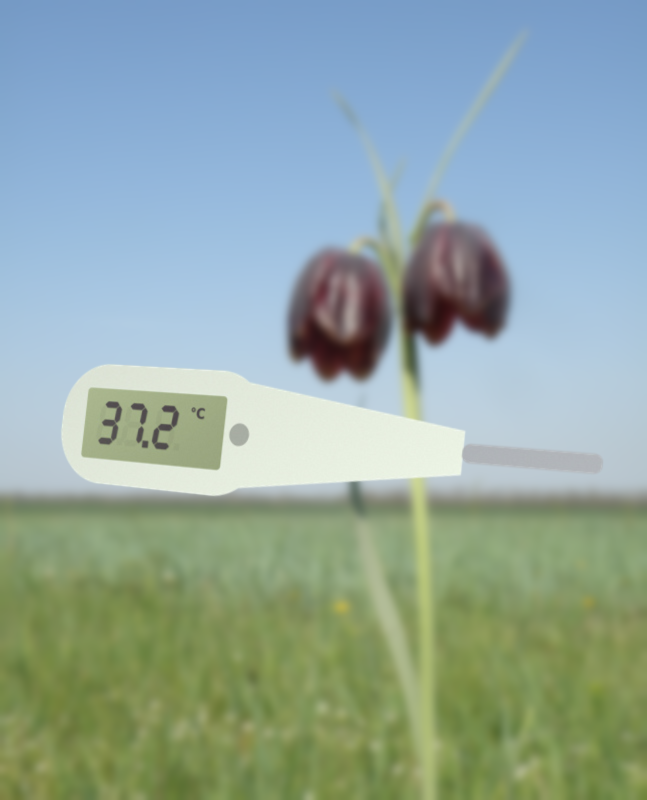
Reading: 37.2 °C
